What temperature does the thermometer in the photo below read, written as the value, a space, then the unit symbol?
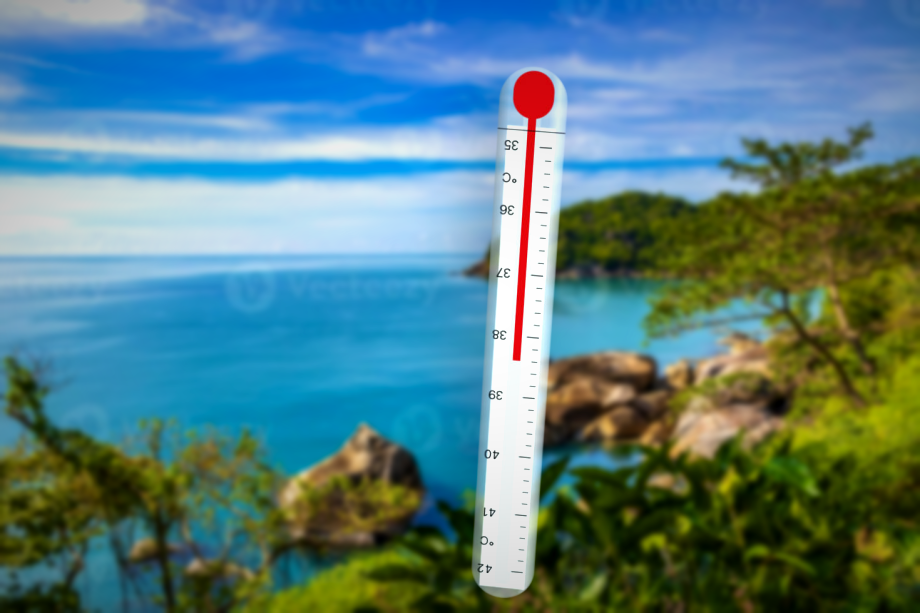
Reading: 38.4 °C
